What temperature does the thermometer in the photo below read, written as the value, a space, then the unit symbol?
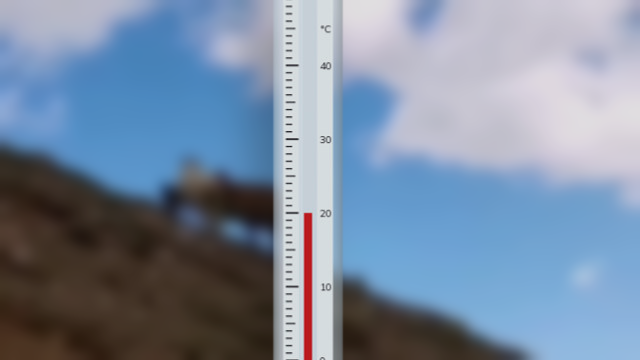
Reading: 20 °C
